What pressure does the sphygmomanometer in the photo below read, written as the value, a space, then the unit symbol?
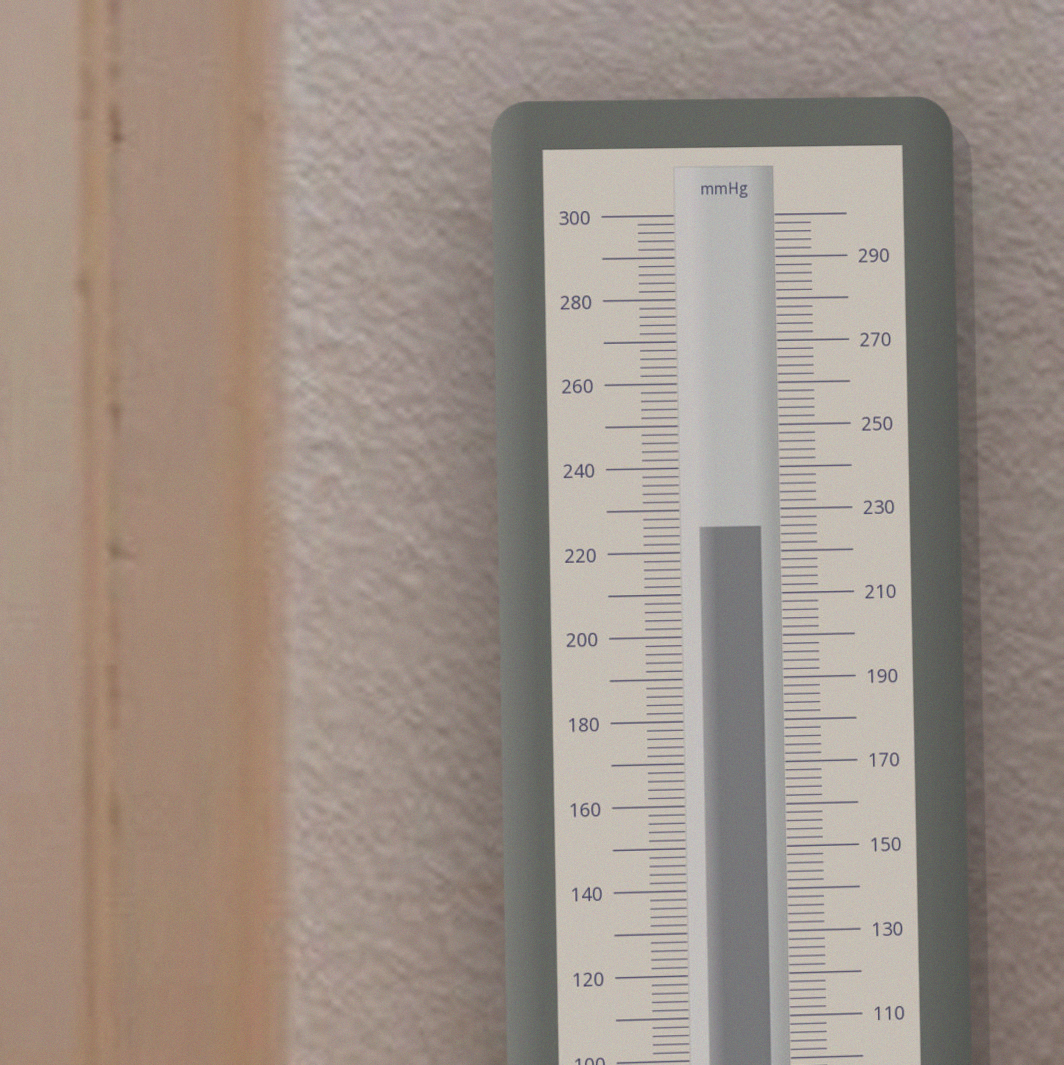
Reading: 226 mmHg
